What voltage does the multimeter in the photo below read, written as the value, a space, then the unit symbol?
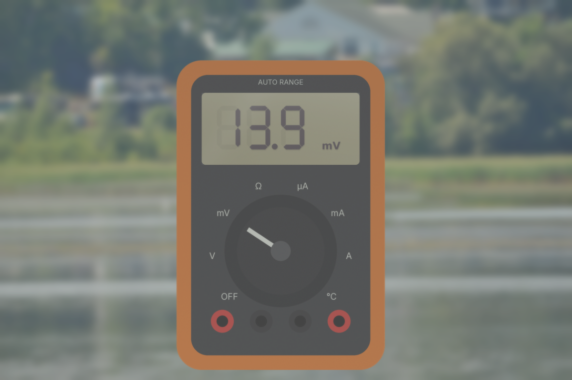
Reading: 13.9 mV
